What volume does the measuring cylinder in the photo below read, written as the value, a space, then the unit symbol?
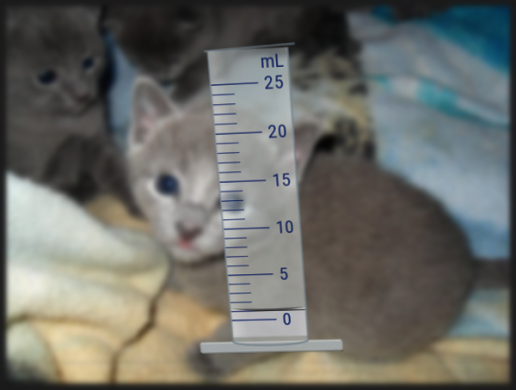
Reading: 1 mL
